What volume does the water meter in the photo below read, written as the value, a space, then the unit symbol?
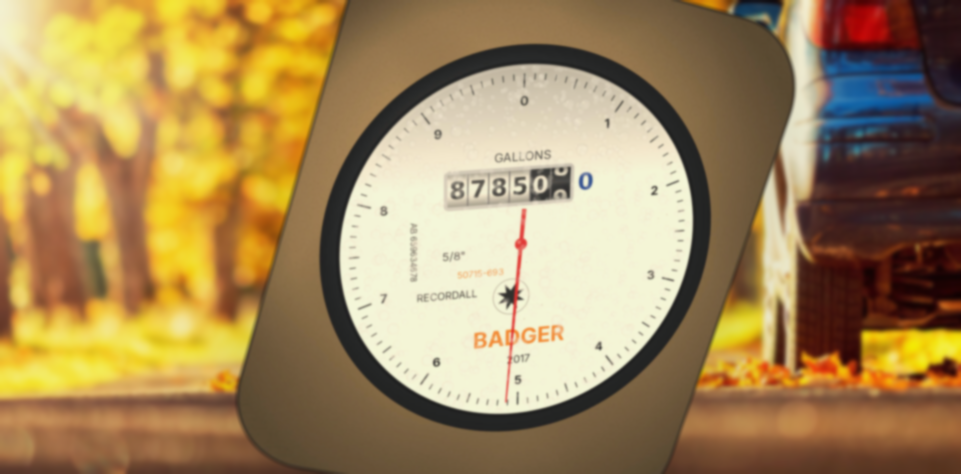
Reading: 8785085.1 gal
